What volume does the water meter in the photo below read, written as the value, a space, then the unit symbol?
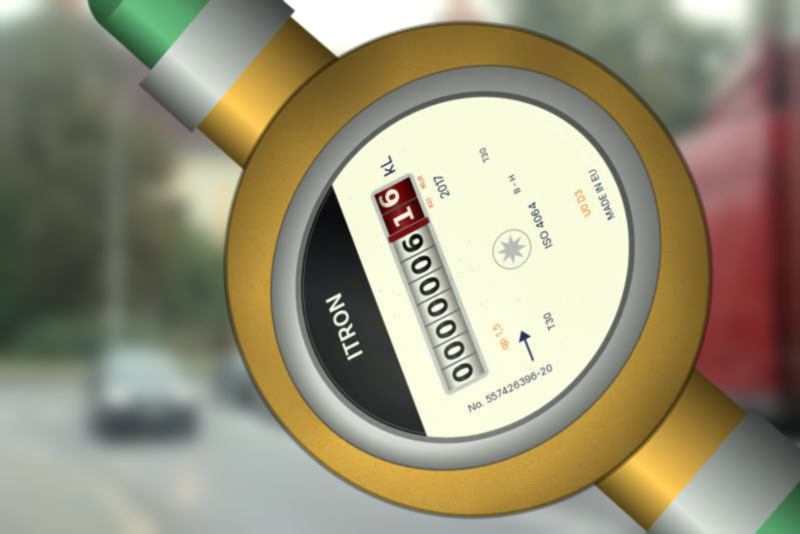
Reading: 6.16 kL
